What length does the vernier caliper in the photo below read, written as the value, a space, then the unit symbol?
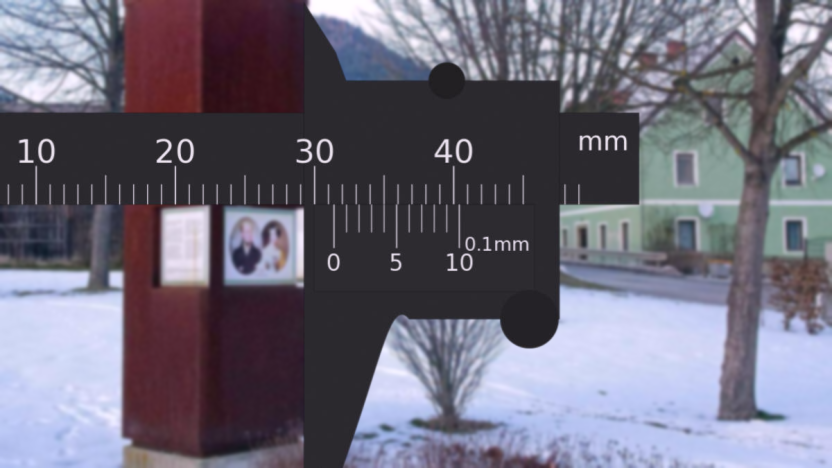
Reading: 31.4 mm
